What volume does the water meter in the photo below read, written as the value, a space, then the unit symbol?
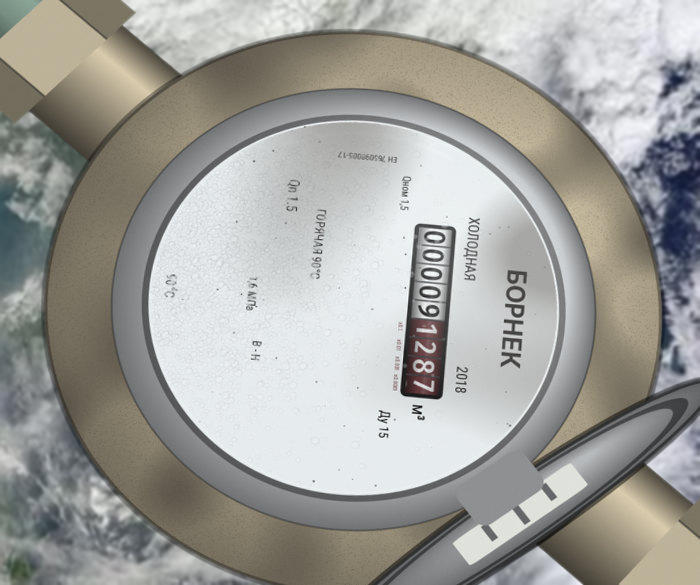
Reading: 9.1287 m³
